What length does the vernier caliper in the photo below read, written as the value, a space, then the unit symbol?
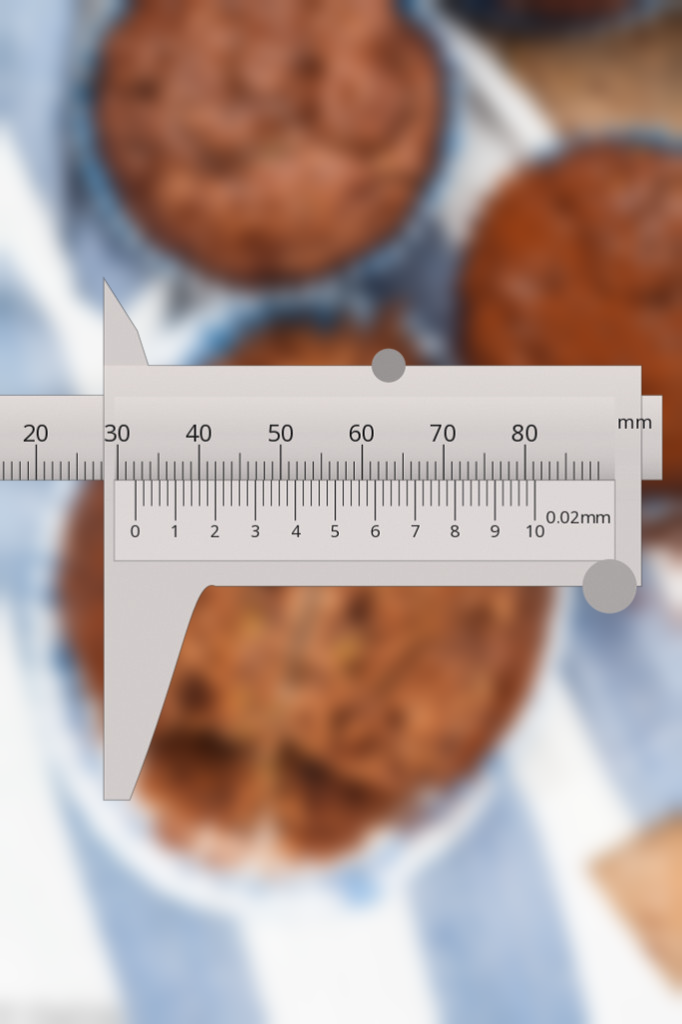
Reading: 32.2 mm
